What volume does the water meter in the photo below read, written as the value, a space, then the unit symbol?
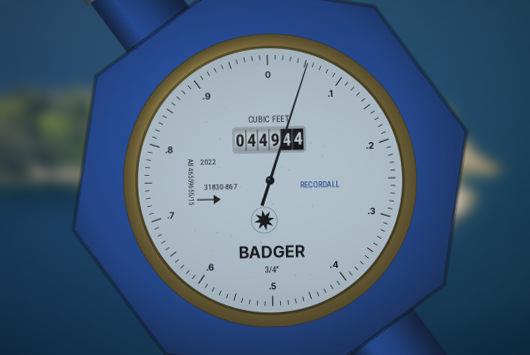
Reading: 44944.05 ft³
